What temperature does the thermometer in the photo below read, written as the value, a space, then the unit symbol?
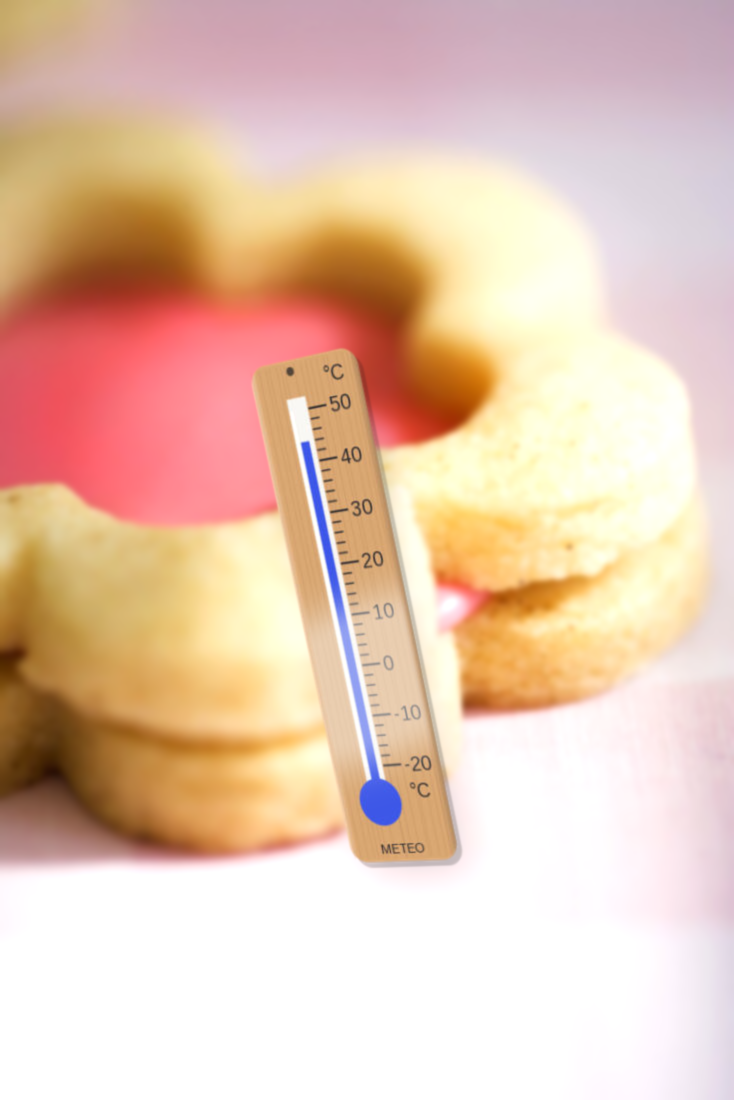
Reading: 44 °C
